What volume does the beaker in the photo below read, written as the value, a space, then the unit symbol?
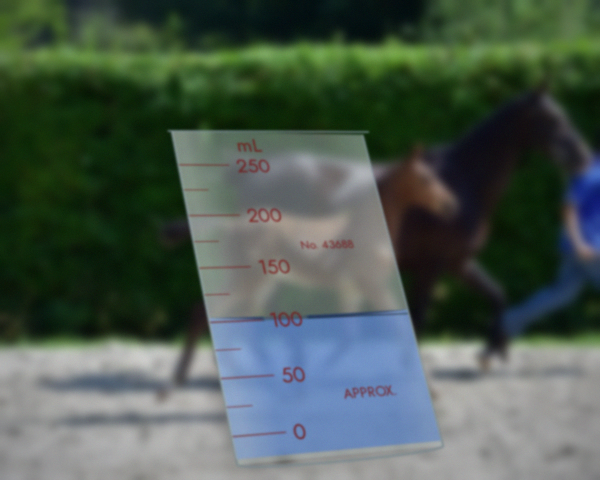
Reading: 100 mL
